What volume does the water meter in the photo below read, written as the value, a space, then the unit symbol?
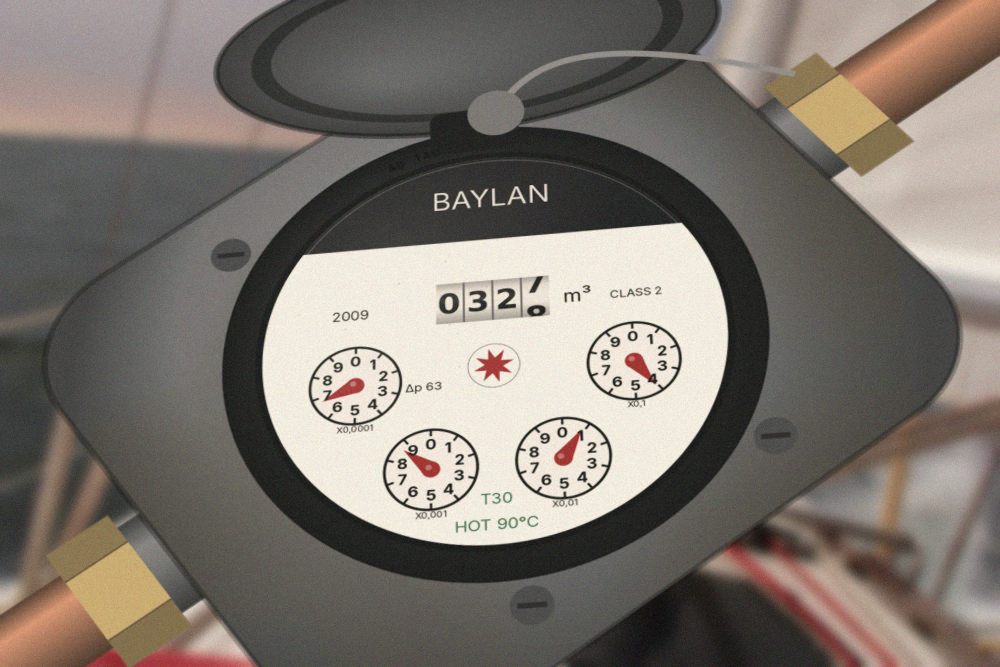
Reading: 327.4086 m³
